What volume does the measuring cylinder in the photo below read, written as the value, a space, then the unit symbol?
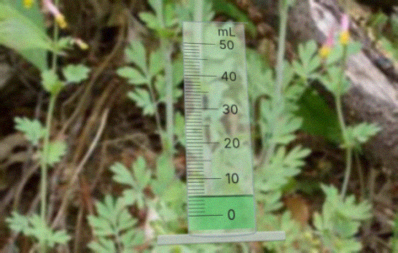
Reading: 5 mL
